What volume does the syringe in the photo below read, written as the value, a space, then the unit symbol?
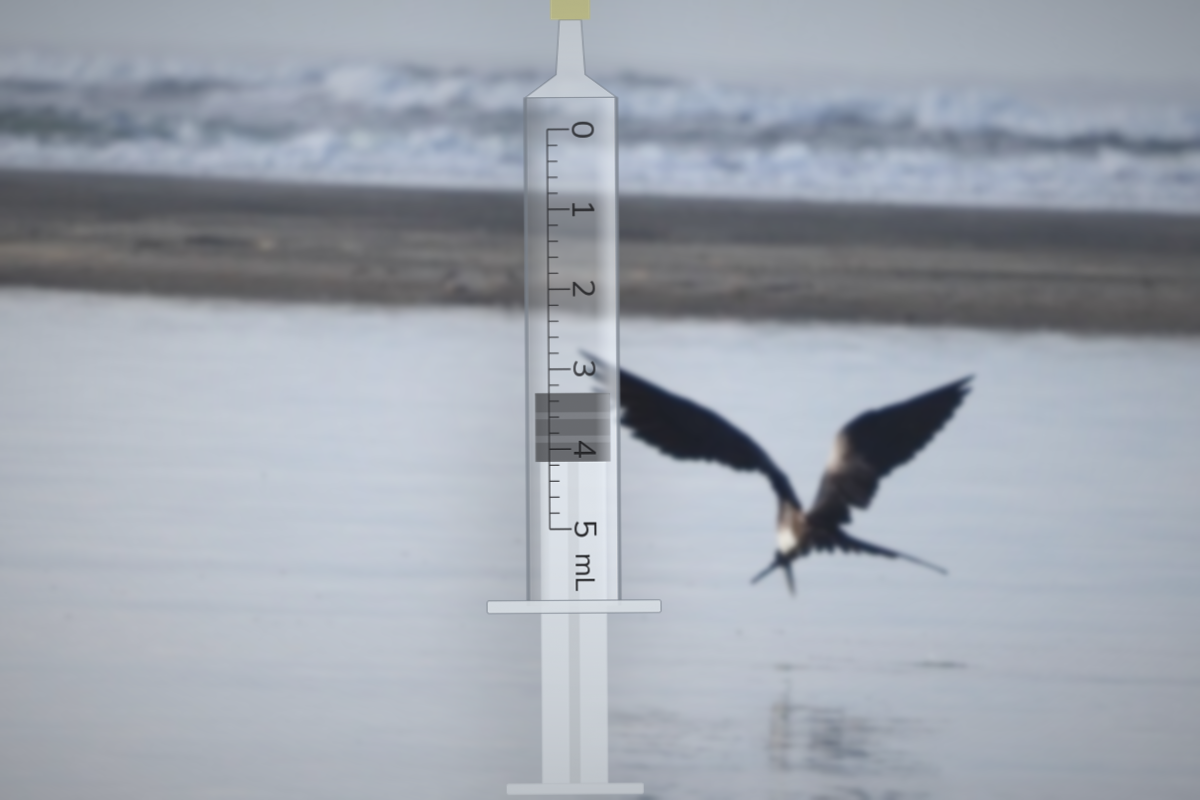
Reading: 3.3 mL
